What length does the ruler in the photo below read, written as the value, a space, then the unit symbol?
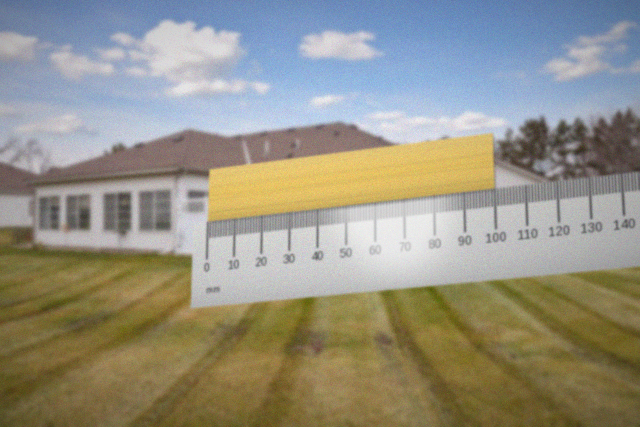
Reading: 100 mm
